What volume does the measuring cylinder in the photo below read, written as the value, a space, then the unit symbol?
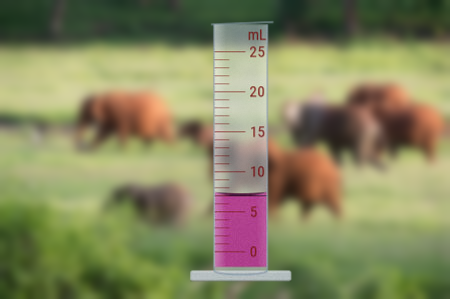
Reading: 7 mL
